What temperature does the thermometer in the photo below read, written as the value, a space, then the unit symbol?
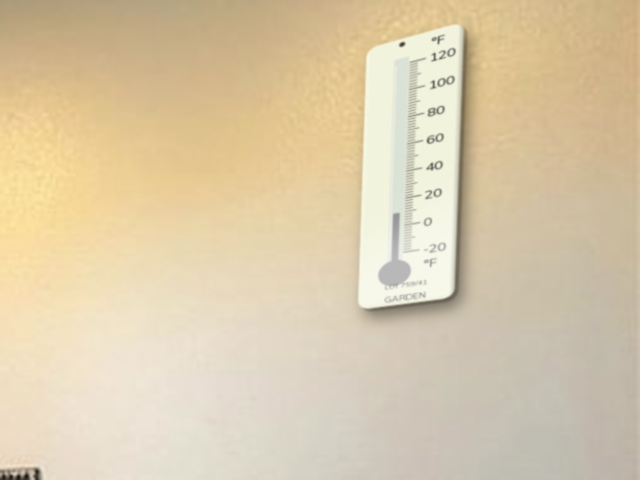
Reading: 10 °F
